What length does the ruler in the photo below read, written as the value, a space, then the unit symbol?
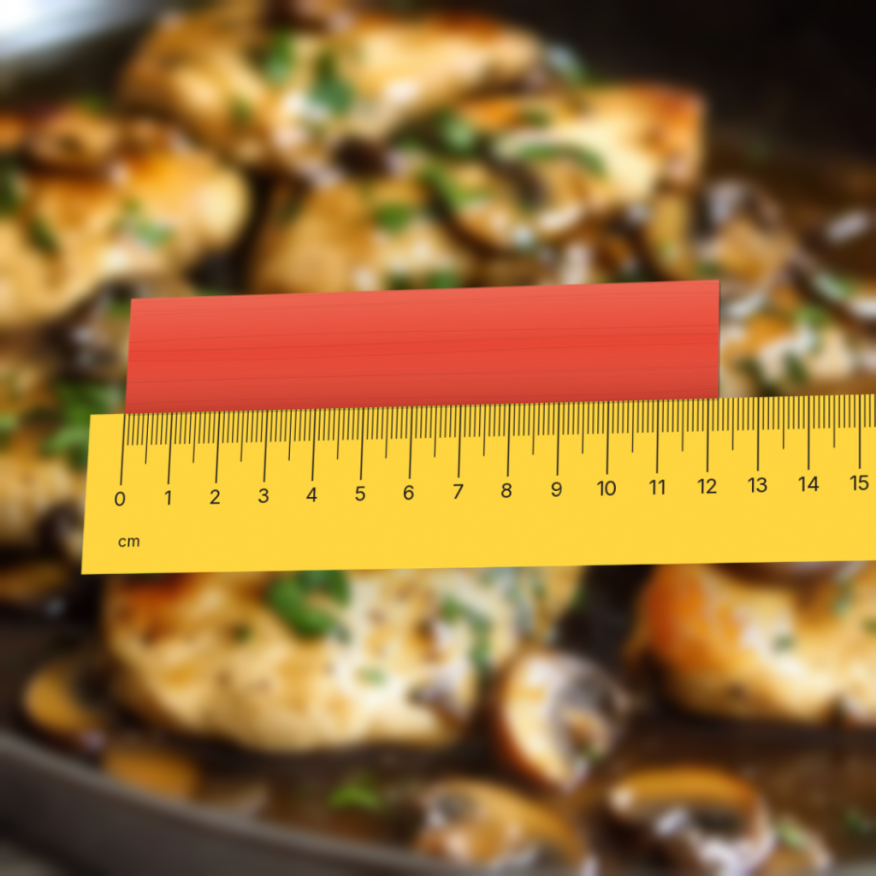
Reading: 12.2 cm
